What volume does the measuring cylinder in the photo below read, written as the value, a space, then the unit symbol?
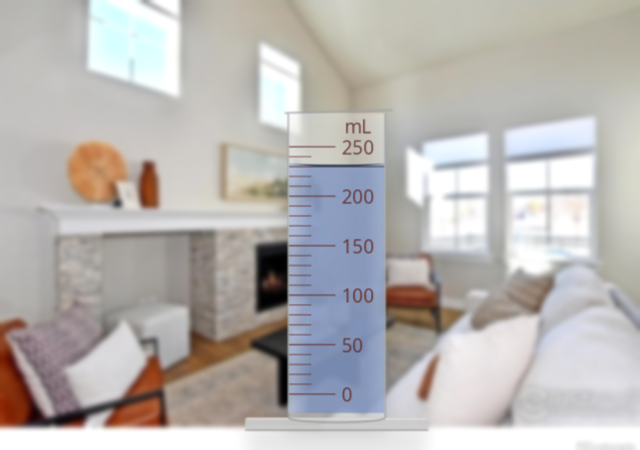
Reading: 230 mL
